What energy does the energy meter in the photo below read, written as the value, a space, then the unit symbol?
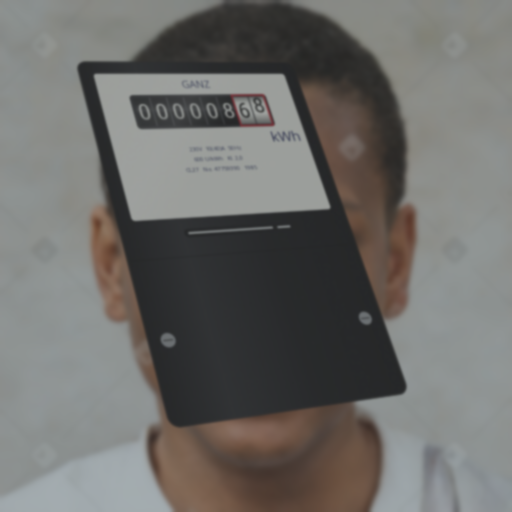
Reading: 8.68 kWh
